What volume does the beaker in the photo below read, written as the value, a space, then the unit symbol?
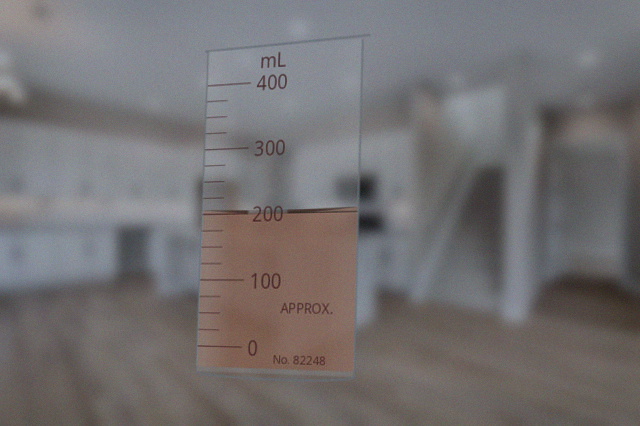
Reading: 200 mL
